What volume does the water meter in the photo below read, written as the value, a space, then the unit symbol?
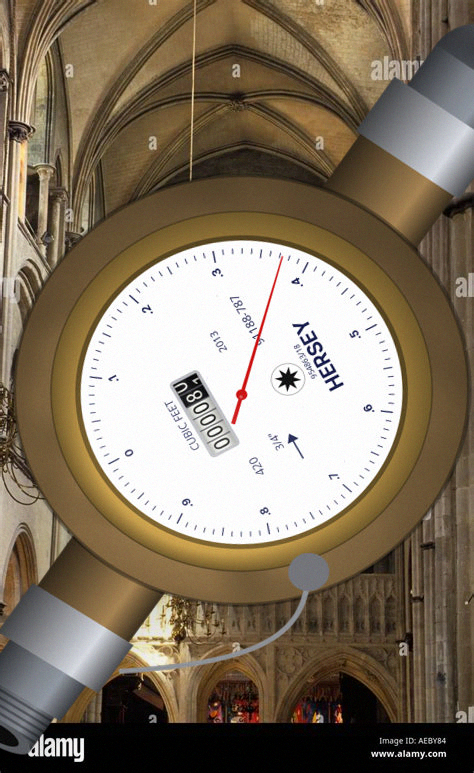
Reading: 80.37 ft³
